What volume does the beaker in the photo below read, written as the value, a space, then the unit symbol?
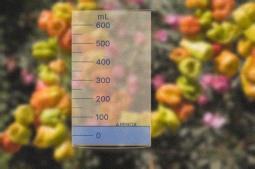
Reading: 50 mL
